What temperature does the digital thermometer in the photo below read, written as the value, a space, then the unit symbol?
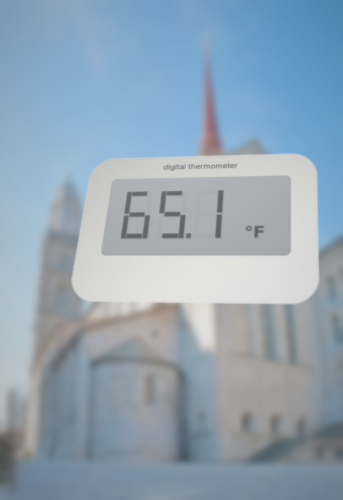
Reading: 65.1 °F
